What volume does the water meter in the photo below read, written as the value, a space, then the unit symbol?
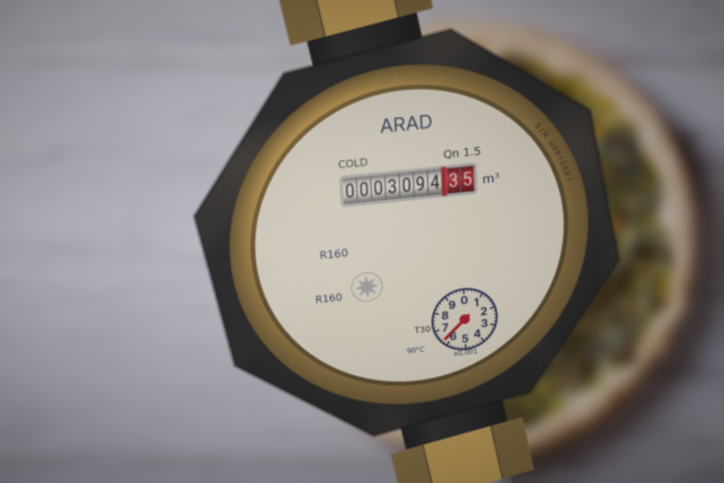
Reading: 3094.356 m³
